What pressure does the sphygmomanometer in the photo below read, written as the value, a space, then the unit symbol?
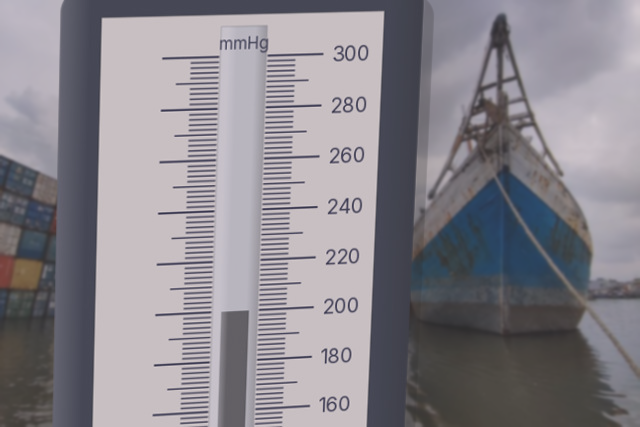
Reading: 200 mmHg
